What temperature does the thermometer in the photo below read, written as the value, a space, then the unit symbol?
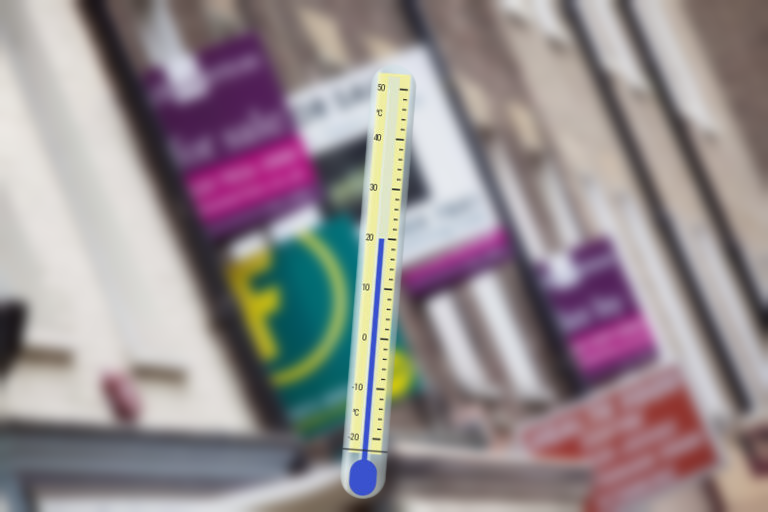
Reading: 20 °C
